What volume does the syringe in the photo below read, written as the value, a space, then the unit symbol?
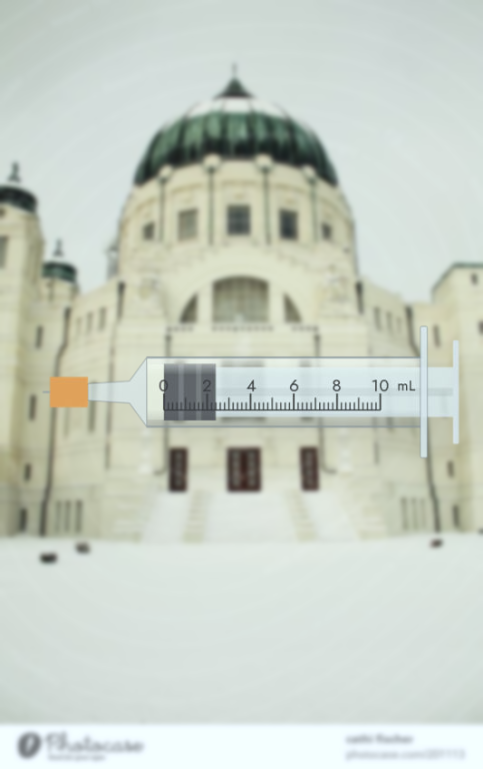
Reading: 0 mL
